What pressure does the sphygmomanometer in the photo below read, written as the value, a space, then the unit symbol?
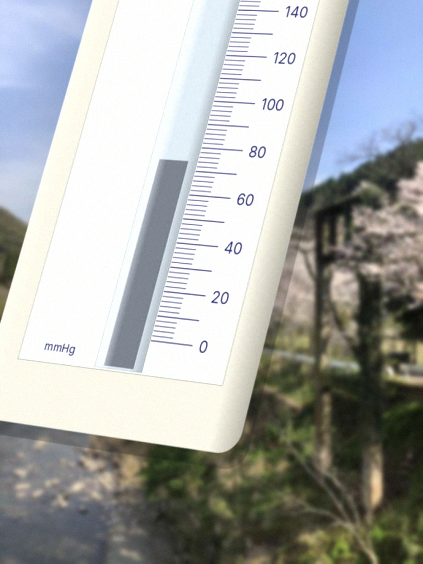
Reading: 74 mmHg
